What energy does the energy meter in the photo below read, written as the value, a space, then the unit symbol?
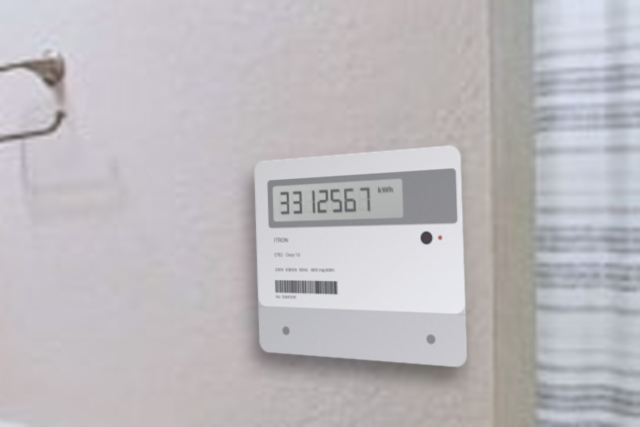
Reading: 3312567 kWh
